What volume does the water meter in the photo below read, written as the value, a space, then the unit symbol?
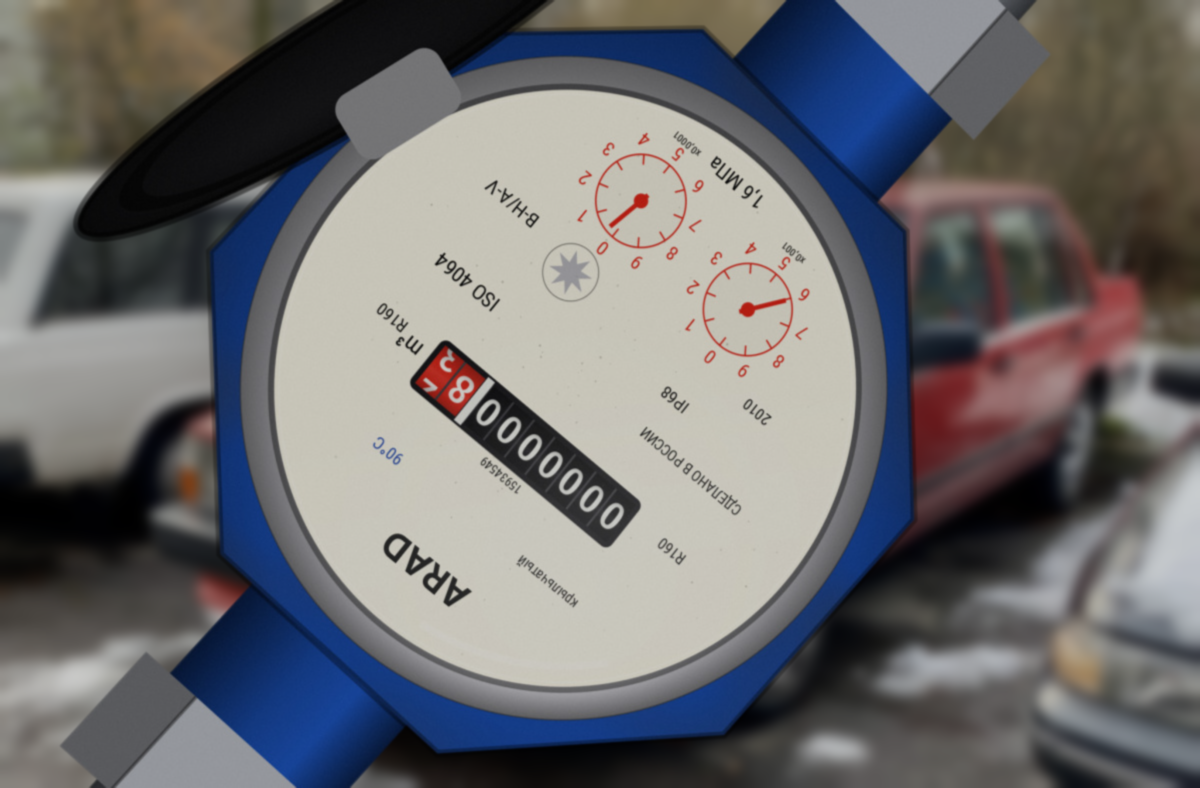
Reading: 0.8260 m³
